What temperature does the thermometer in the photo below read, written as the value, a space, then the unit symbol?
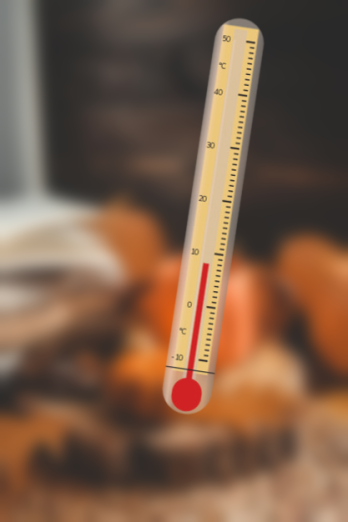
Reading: 8 °C
